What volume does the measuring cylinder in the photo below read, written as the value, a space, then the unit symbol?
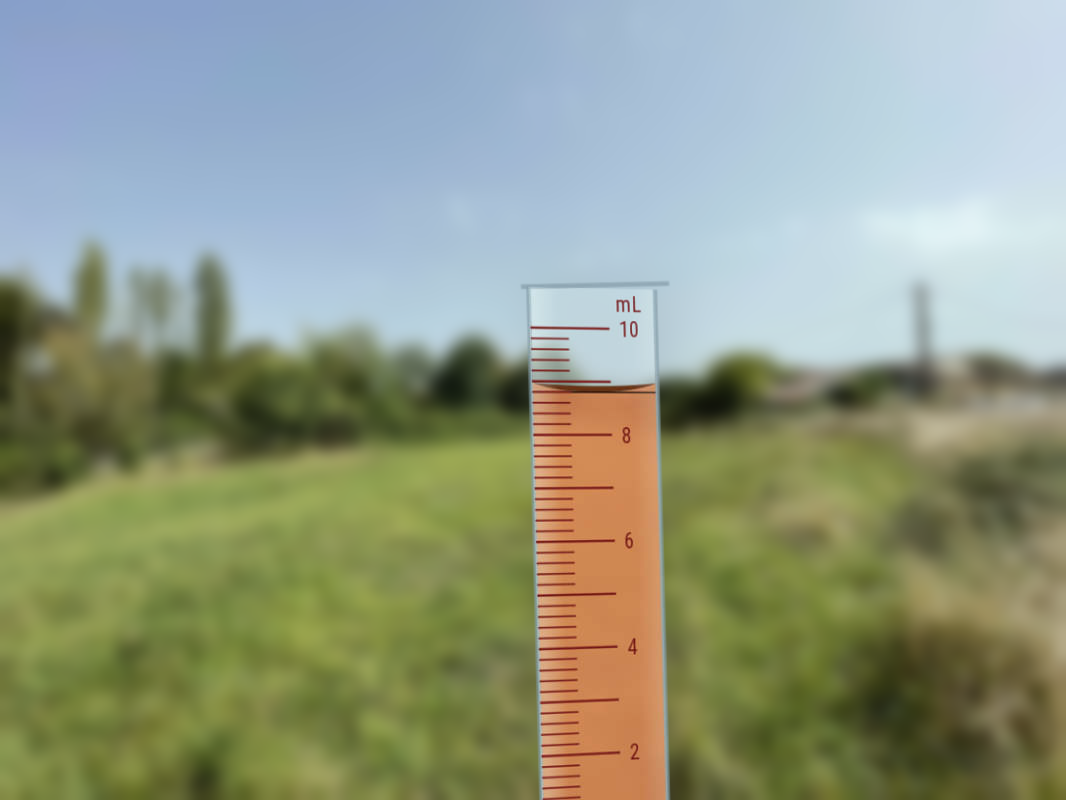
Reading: 8.8 mL
